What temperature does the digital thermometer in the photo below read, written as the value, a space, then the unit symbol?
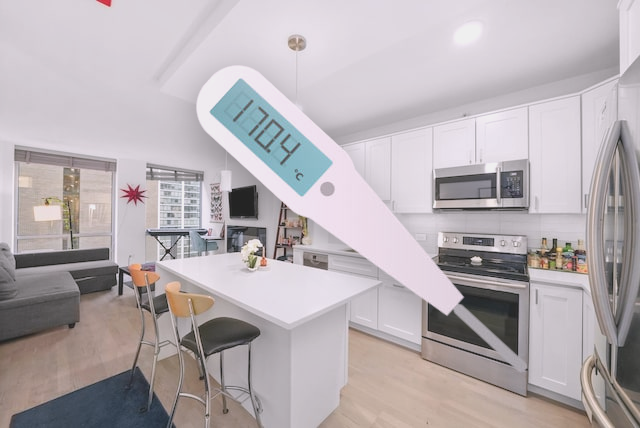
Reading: 170.4 °C
